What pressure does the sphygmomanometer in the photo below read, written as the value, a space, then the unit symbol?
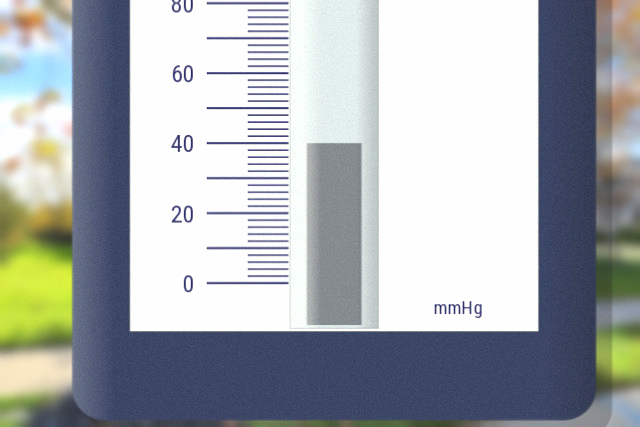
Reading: 40 mmHg
